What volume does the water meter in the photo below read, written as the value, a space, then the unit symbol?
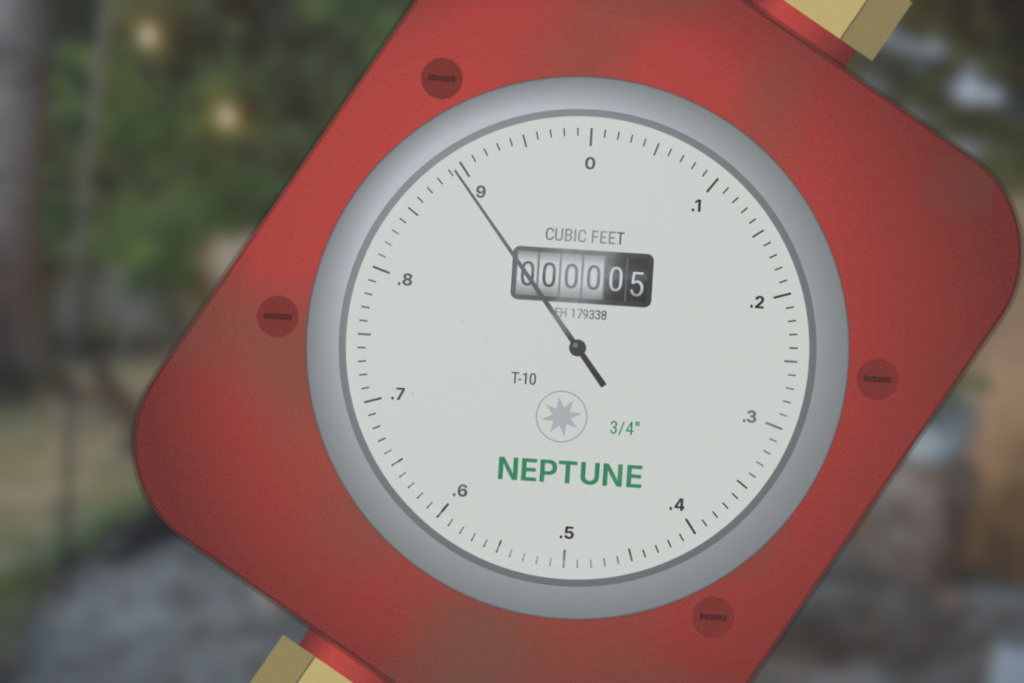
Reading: 4.89 ft³
